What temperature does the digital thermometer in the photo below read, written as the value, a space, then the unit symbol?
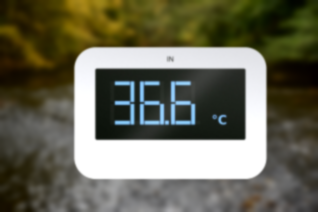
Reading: 36.6 °C
